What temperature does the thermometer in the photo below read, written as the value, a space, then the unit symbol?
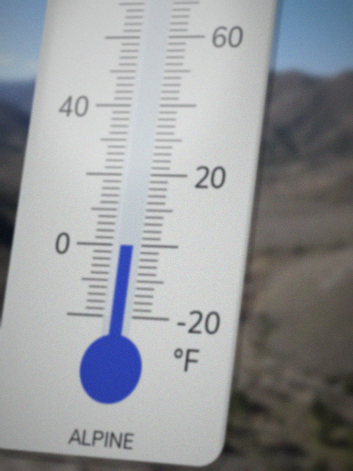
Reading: 0 °F
